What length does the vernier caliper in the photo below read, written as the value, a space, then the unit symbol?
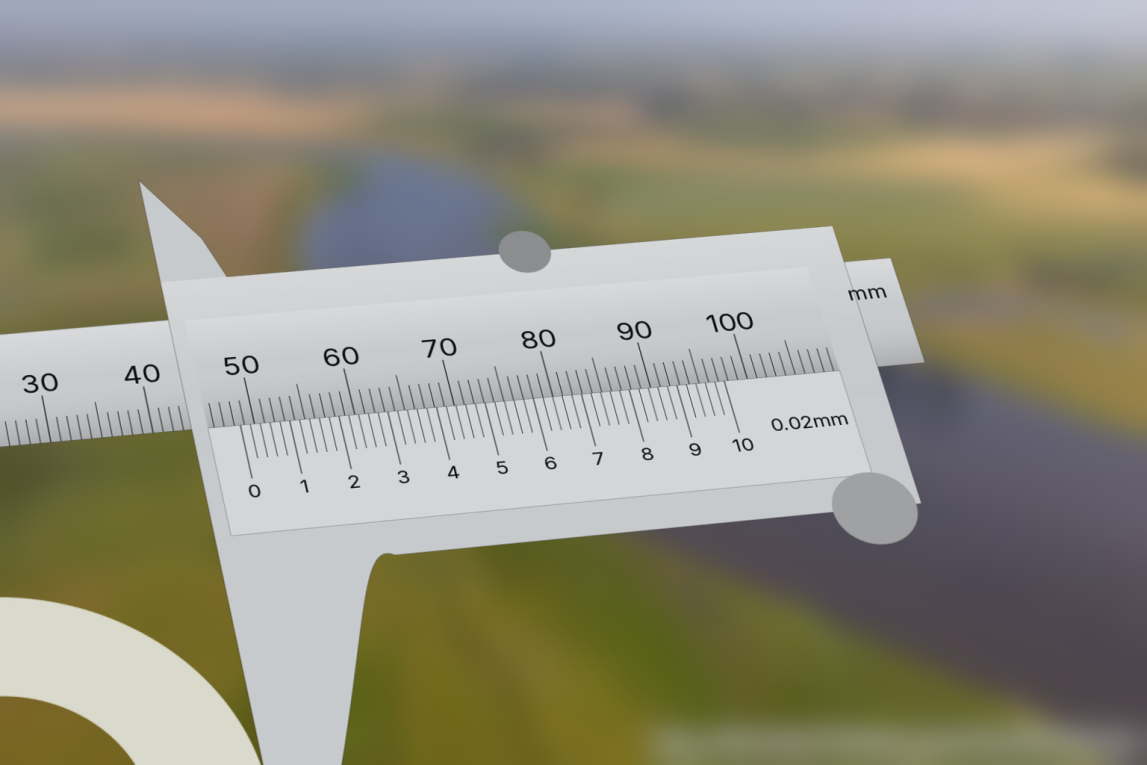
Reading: 48.6 mm
